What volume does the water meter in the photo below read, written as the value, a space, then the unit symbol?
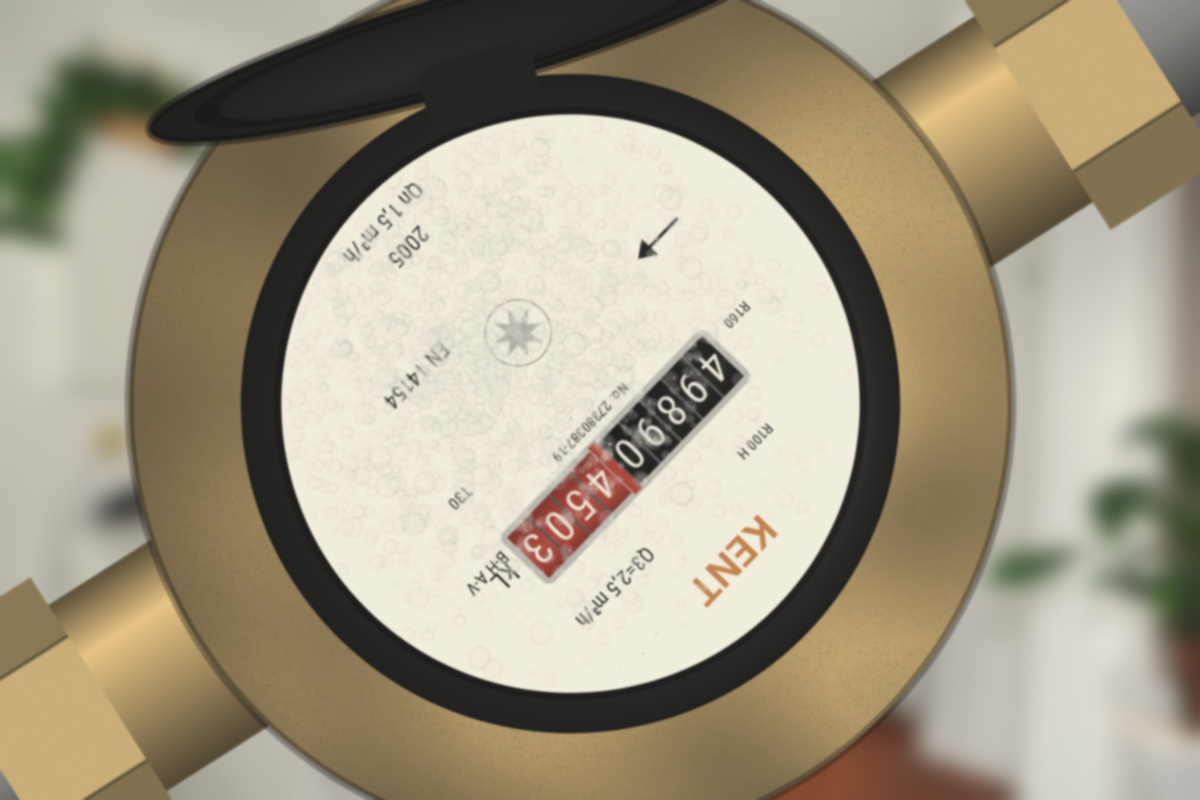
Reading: 49890.4503 kL
